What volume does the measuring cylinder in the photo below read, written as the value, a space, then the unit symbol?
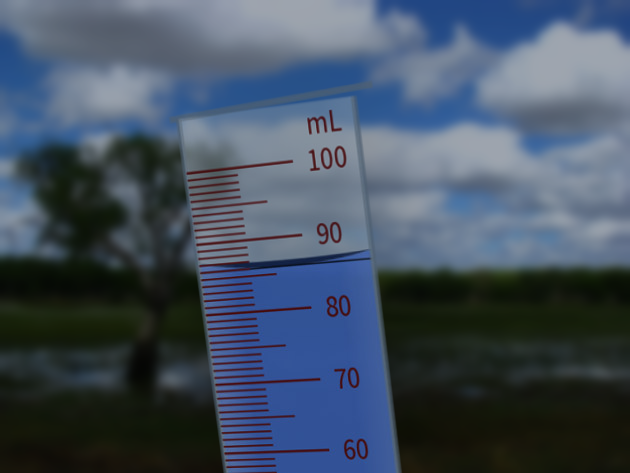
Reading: 86 mL
